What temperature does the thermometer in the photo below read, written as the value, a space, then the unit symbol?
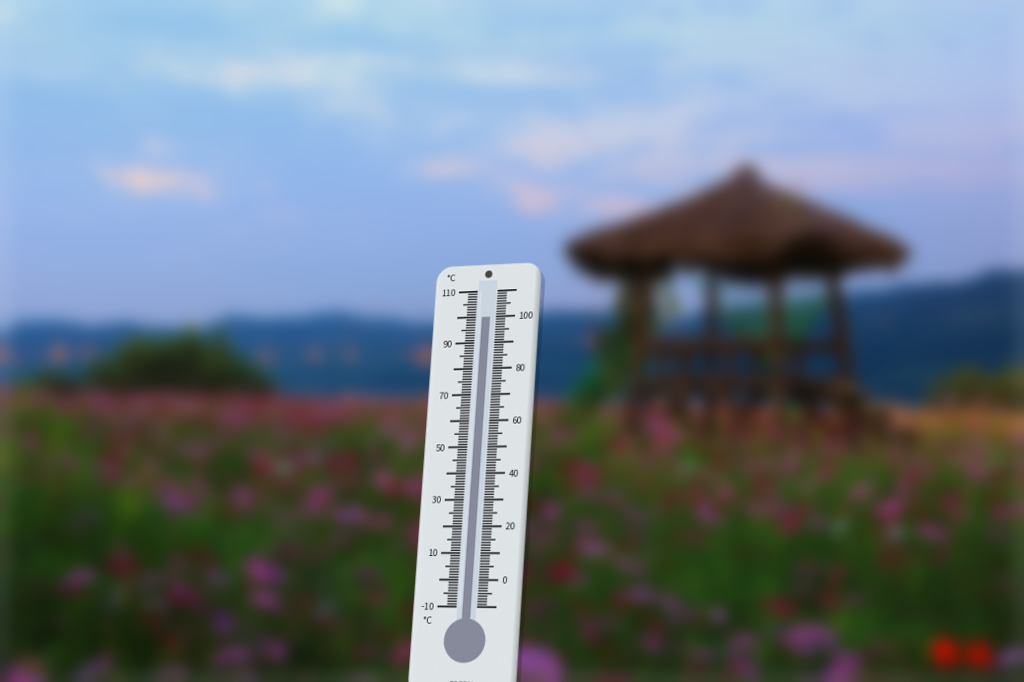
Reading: 100 °C
